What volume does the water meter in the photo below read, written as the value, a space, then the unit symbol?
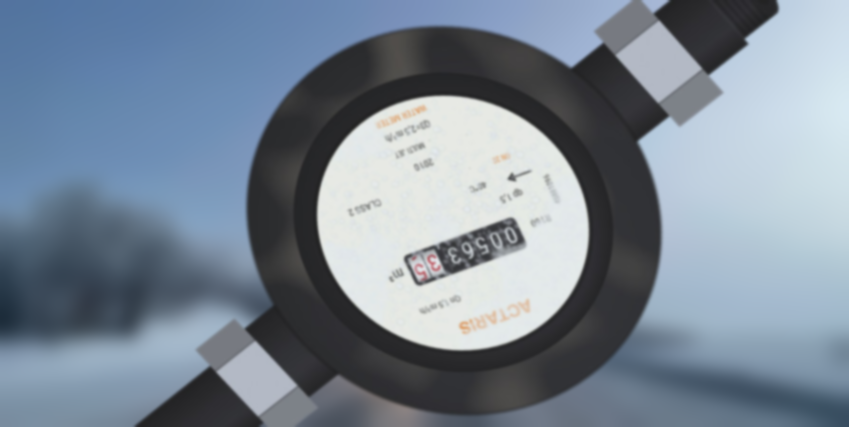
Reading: 563.35 m³
